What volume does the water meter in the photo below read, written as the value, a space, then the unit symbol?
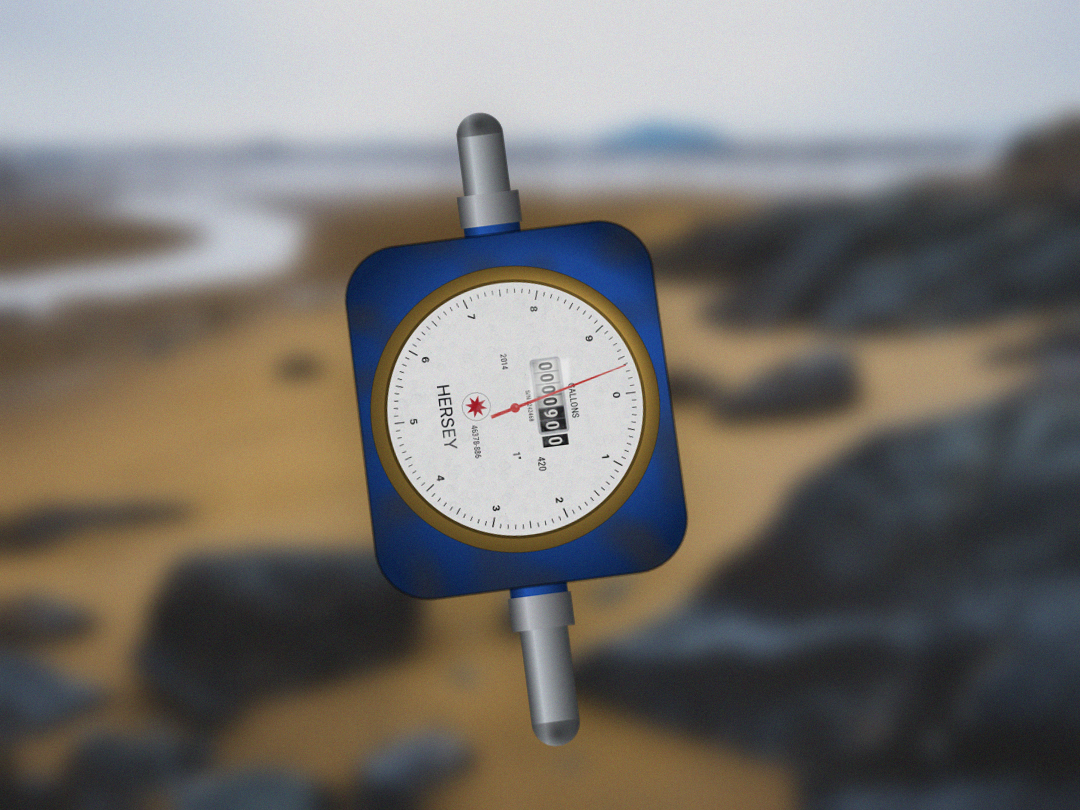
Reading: 899.6 gal
